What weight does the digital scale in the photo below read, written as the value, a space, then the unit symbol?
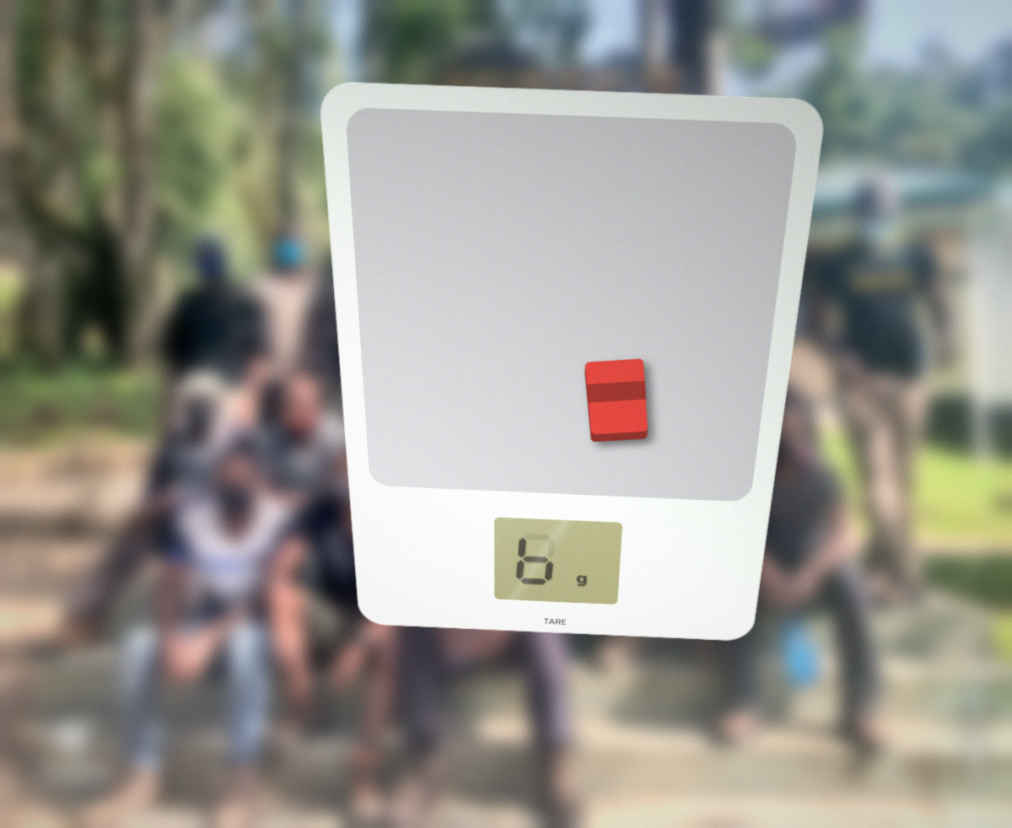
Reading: 6 g
